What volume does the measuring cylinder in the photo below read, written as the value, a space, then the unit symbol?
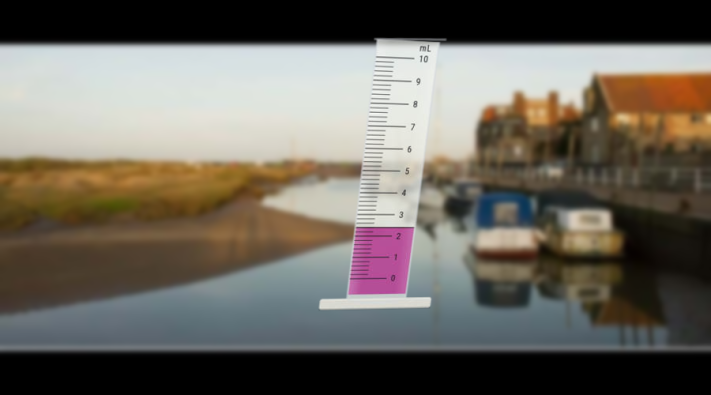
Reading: 2.4 mL
